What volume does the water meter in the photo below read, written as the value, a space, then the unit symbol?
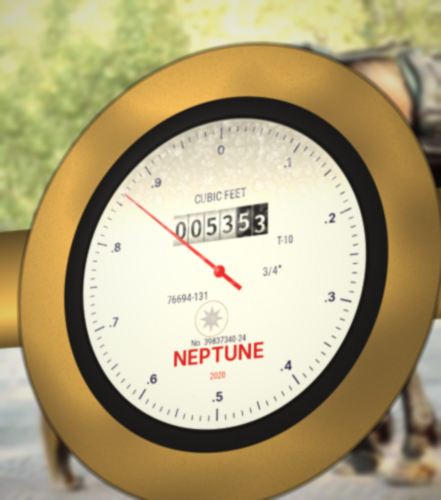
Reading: 5352.86 ft³
